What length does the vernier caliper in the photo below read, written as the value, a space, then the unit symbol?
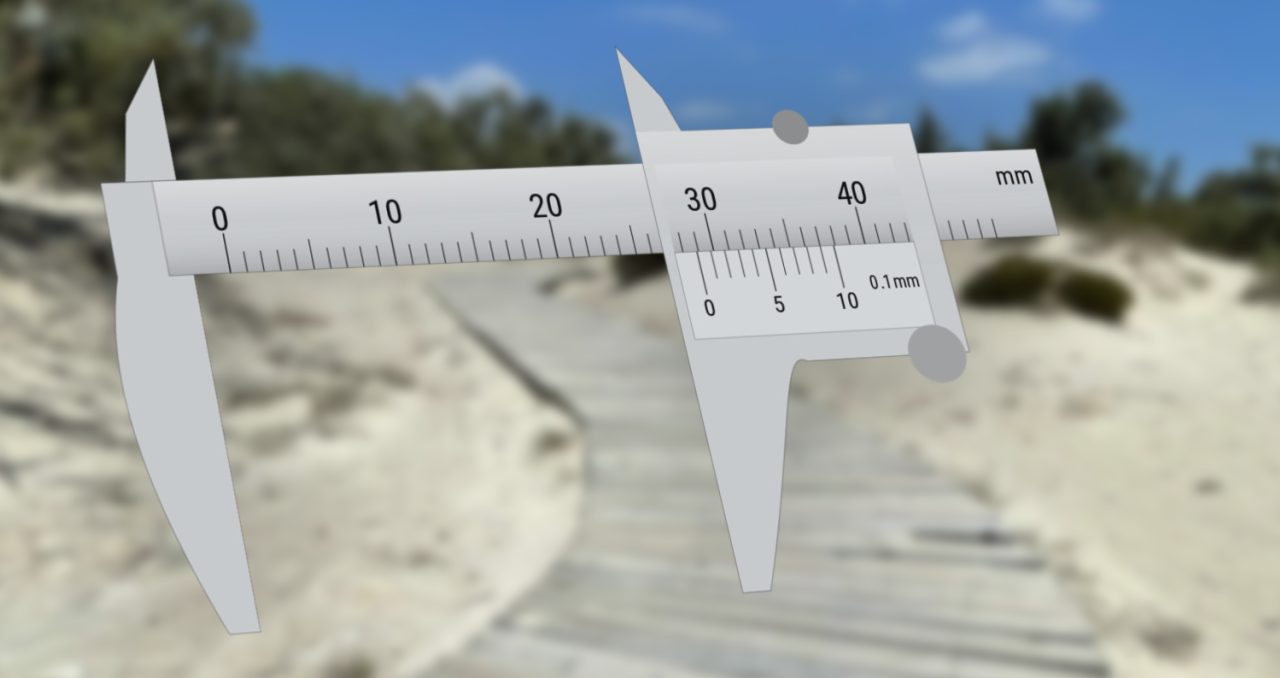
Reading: 28.9 mm
